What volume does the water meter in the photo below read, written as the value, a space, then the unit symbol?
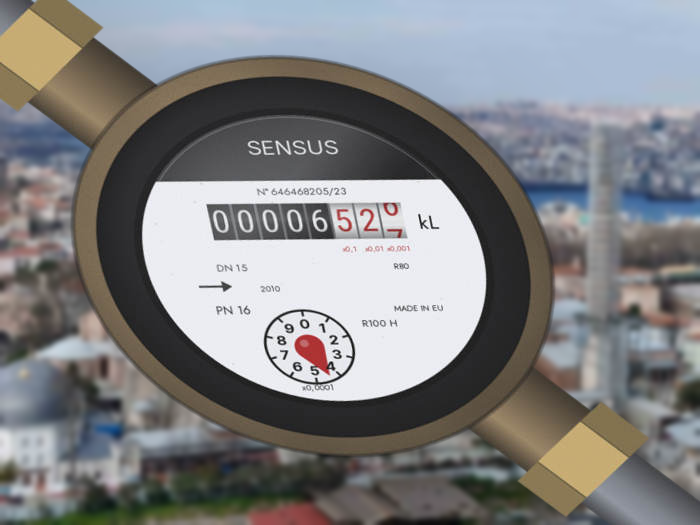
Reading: 6.5264 kL
